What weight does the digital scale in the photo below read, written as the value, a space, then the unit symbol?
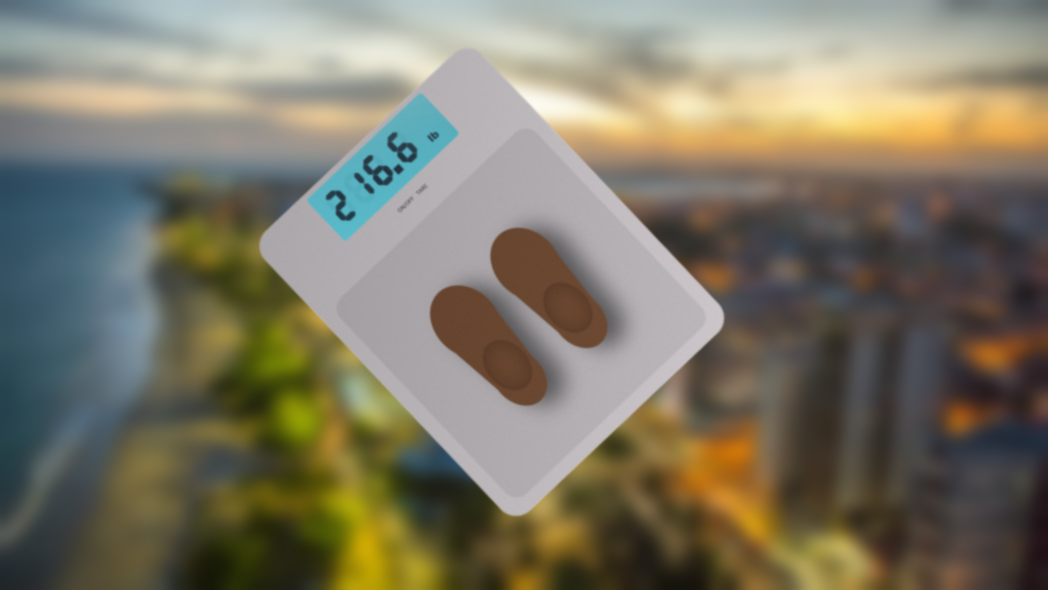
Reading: 216.6 lb
